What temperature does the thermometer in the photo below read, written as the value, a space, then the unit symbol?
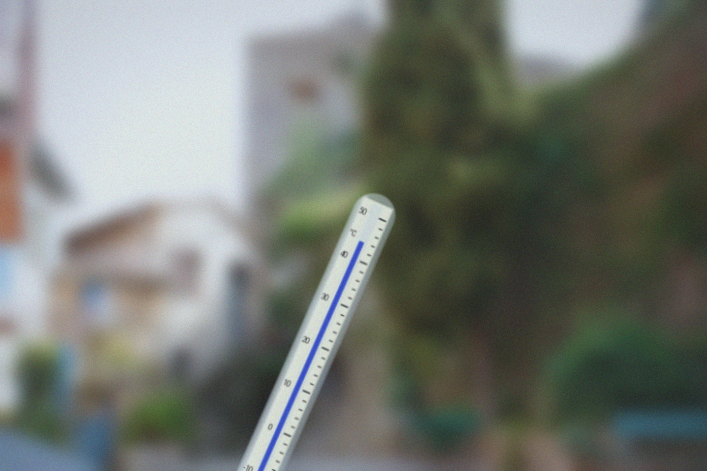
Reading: 44 °C
